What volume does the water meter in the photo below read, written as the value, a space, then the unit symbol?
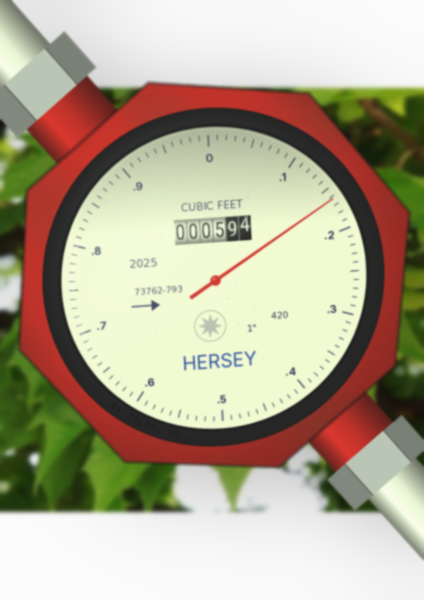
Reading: 594.16 ft³
